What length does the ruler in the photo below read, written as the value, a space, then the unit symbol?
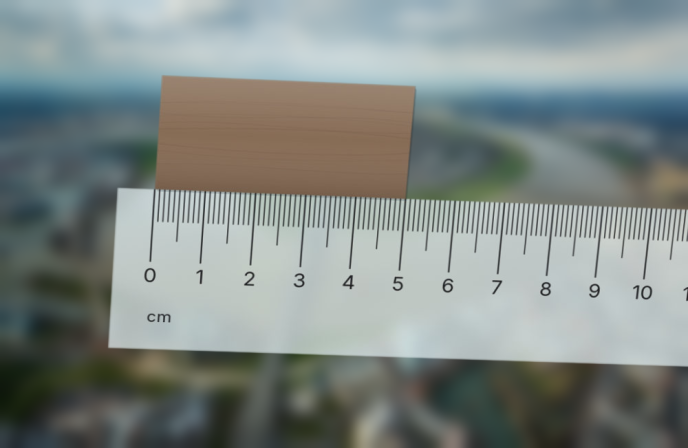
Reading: 5 cm
